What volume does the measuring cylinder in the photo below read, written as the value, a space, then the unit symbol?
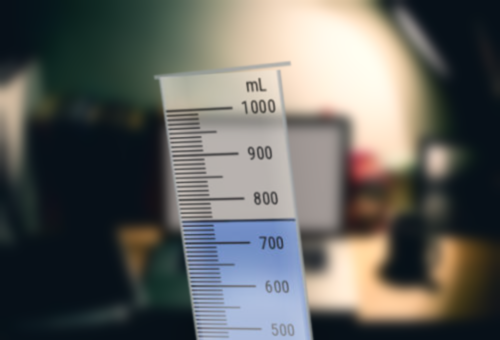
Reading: 750 mL
